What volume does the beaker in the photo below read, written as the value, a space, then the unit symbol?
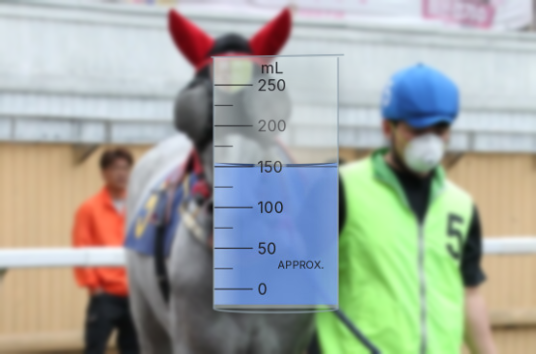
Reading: 150 mL
